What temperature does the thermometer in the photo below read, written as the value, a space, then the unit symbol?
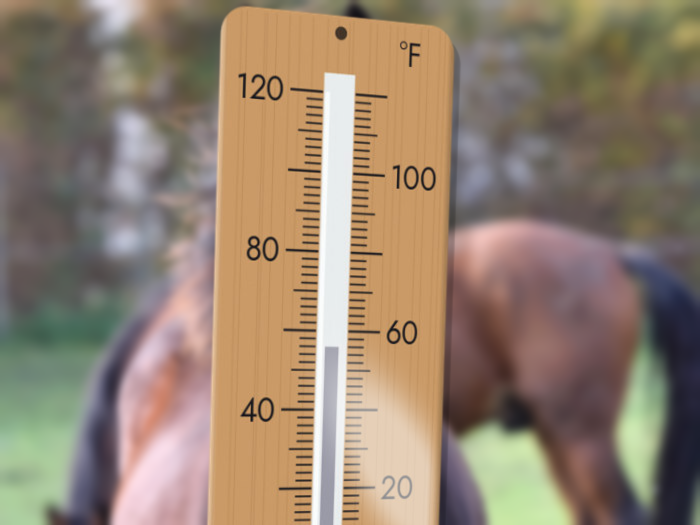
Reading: 56 °F
